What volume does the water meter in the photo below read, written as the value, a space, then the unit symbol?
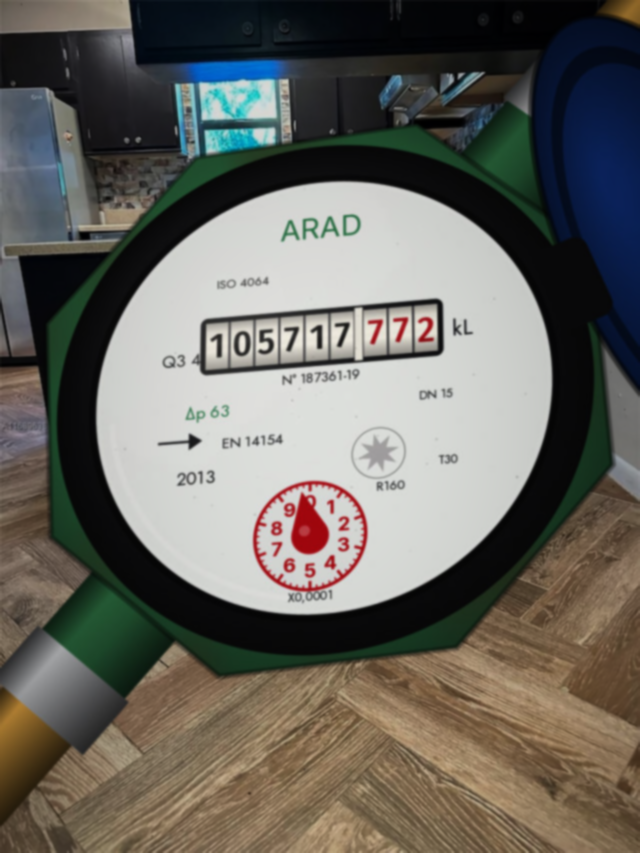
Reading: 105717.7719 kL
